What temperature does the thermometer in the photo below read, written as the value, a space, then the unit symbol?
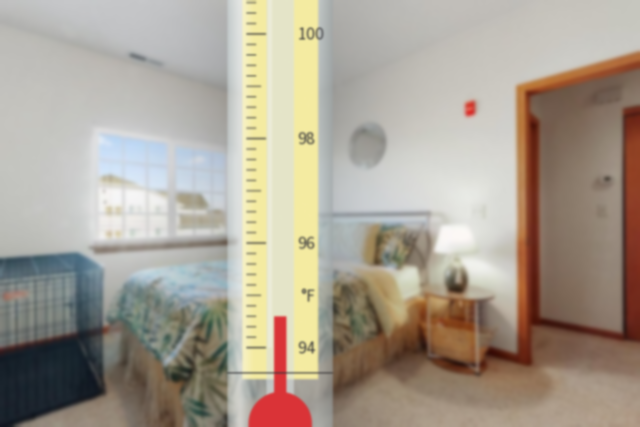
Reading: 94.6 °F
